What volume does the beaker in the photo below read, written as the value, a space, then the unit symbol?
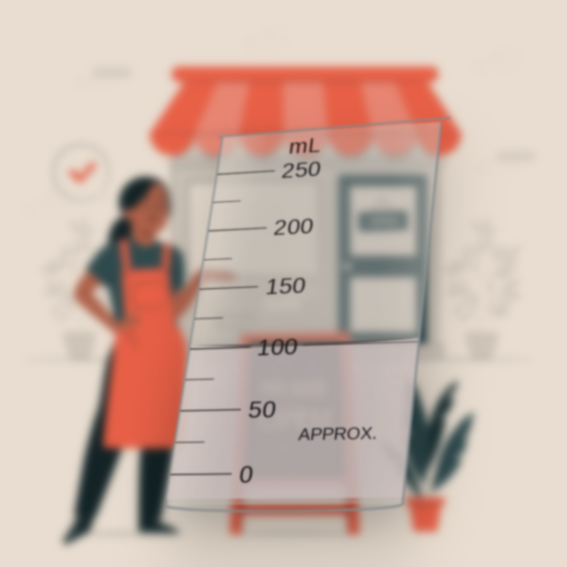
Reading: 100 mL
